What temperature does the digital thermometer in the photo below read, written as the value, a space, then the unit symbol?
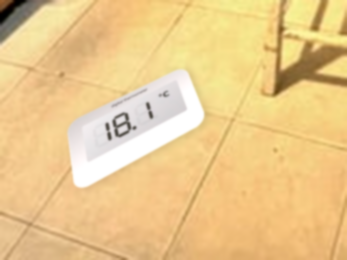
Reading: 18.1 °C
